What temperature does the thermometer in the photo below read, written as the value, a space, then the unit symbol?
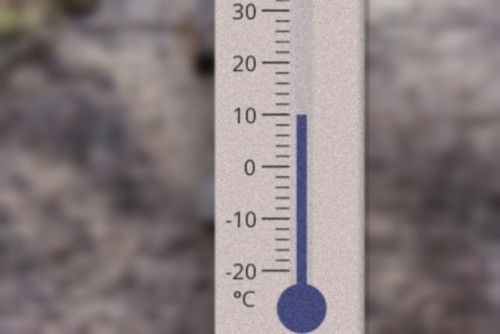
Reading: 10 °C
